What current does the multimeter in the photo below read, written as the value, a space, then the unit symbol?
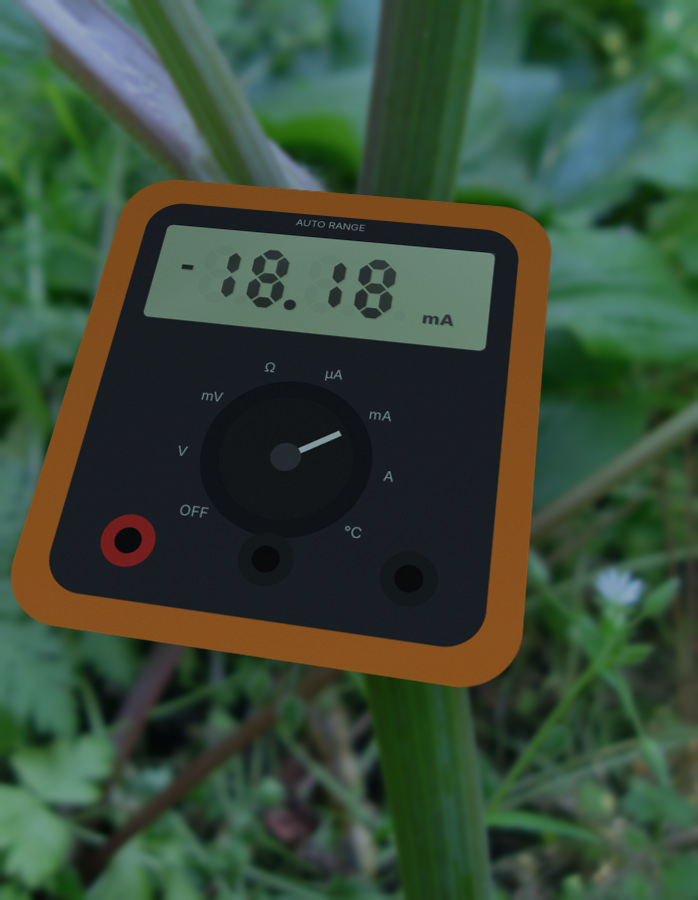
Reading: -18.18 mA
